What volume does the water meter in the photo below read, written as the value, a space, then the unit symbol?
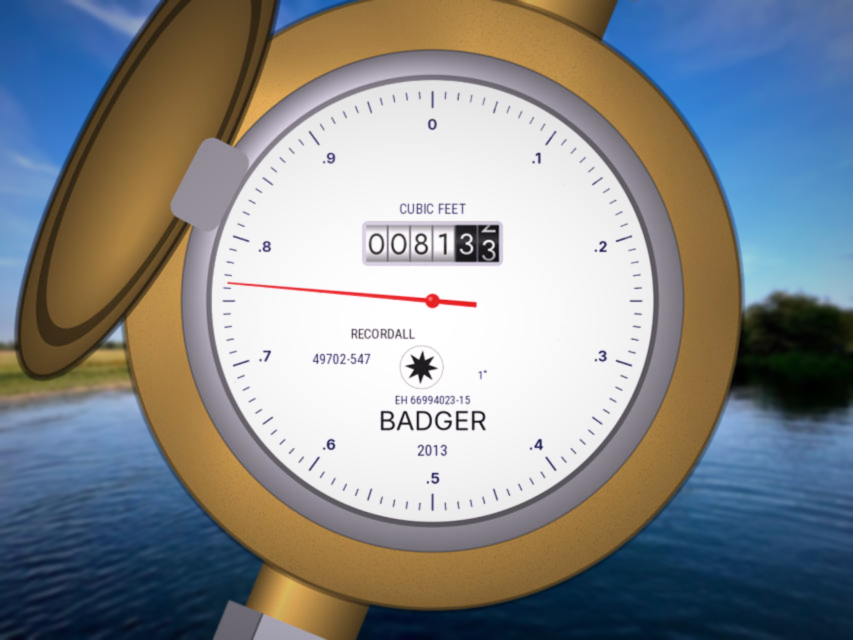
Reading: 8132.76 ft³
